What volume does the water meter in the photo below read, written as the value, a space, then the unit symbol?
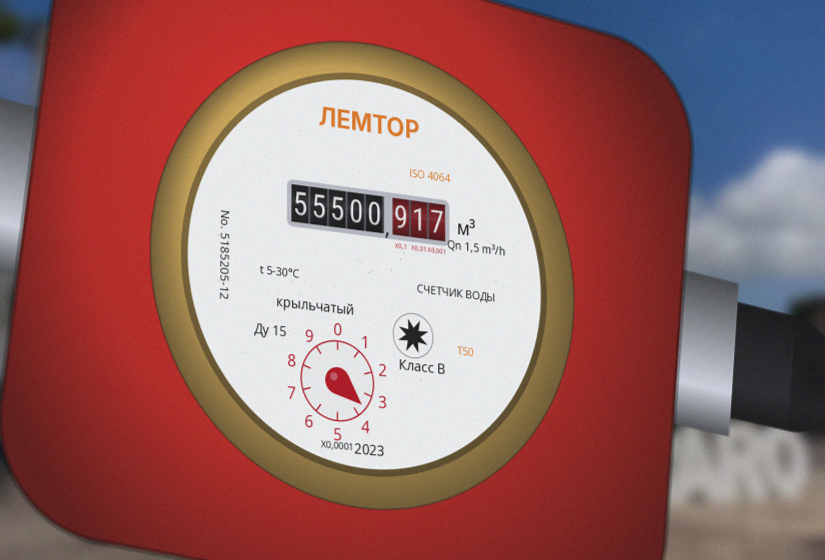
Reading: 55500.9173 m³
